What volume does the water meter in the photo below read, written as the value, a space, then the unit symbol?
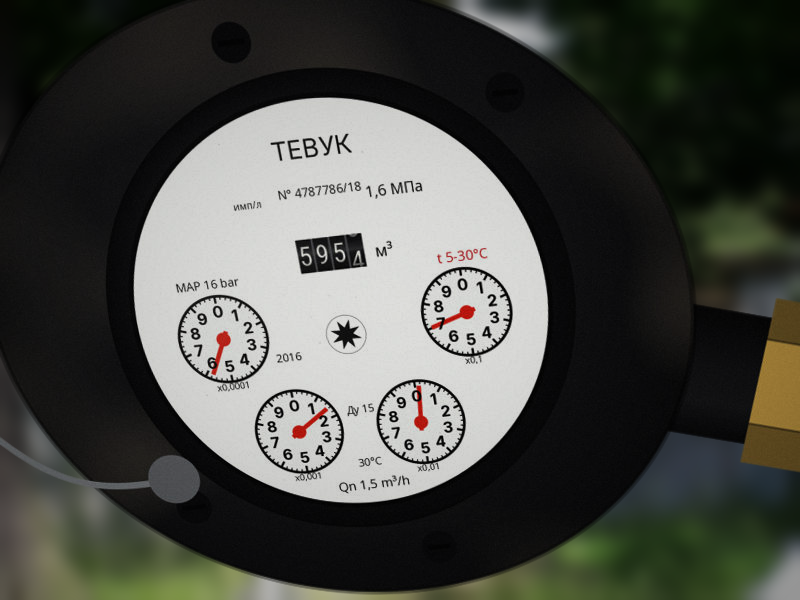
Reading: 5953.7015 m³
